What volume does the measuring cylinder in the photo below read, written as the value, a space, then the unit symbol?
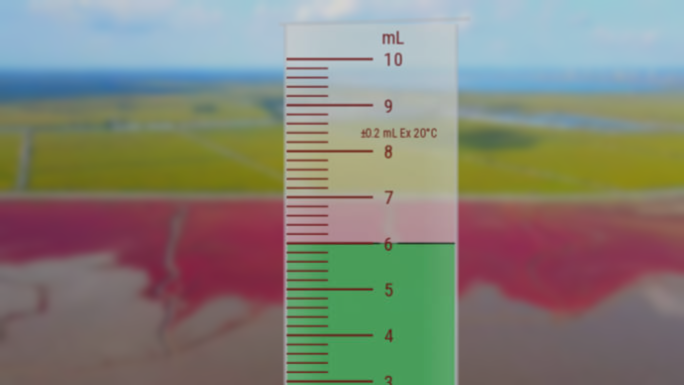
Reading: 6 mL
